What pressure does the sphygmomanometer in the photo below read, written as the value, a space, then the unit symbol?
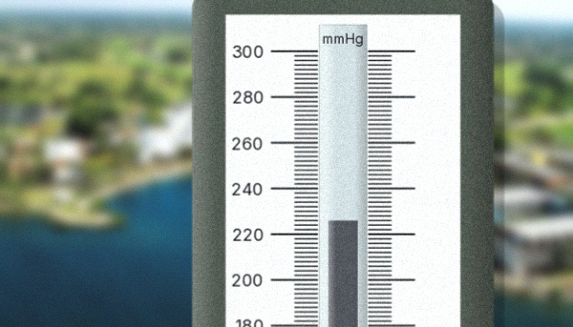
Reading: 226 mmHg
